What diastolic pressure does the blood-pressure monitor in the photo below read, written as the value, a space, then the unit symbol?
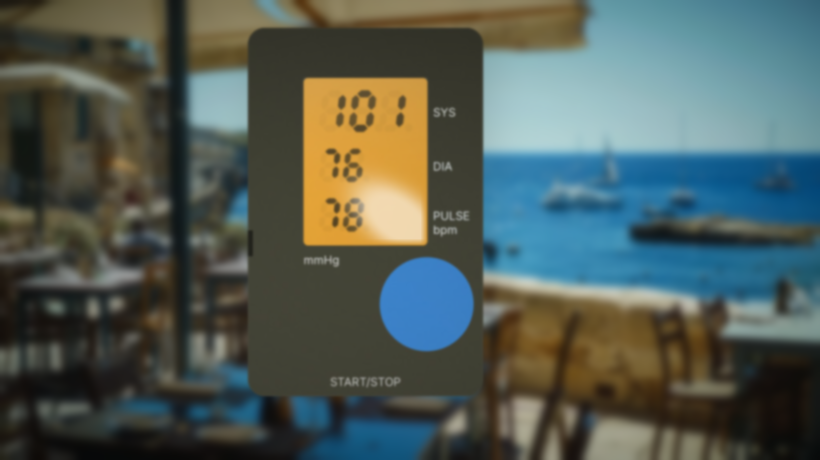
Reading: 76 mmHg
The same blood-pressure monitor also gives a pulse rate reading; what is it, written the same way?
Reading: 78 bpm
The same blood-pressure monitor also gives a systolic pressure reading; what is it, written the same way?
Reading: 101 mmHg
